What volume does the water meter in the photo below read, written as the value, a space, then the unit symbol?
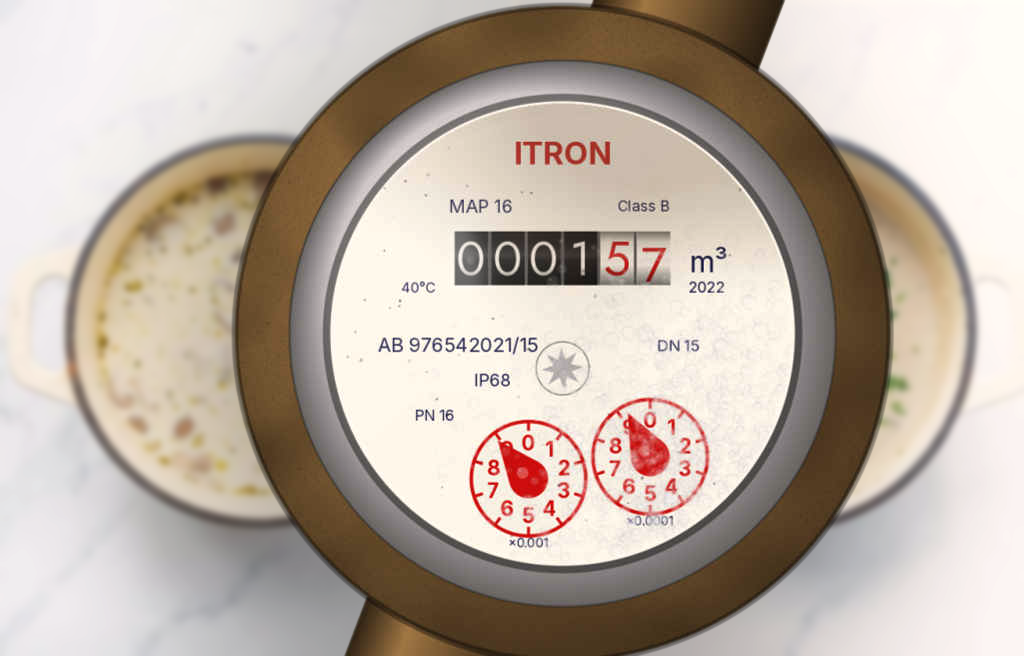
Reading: 1.5689 m³
